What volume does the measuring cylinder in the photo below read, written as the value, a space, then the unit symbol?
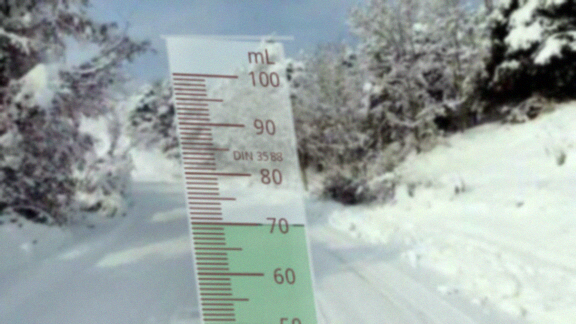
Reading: 70 mL
